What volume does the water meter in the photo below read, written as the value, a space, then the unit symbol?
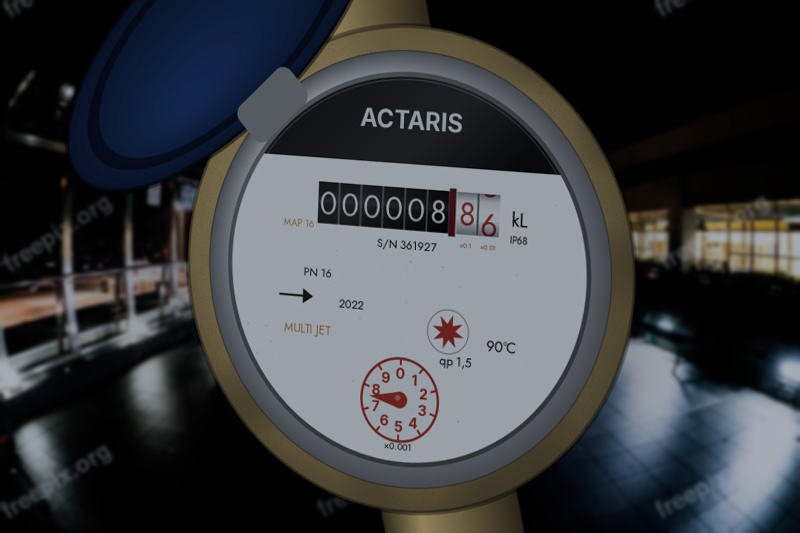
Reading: 8.857 kL
